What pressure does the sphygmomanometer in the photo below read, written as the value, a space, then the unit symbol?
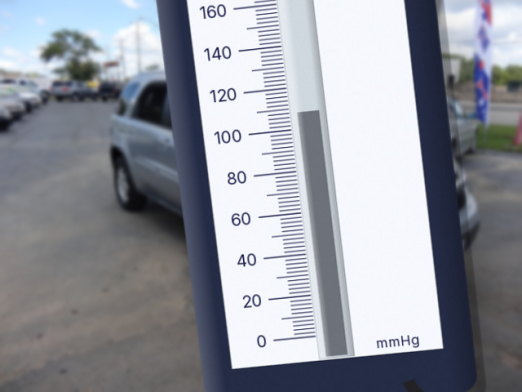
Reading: 108 mmHg
